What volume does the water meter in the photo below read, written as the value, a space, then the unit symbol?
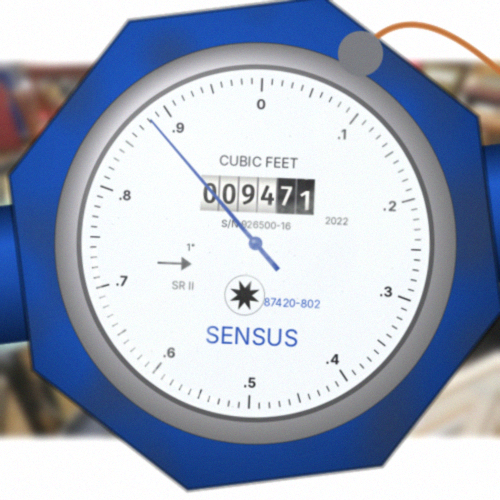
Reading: 9470.88 ft³
